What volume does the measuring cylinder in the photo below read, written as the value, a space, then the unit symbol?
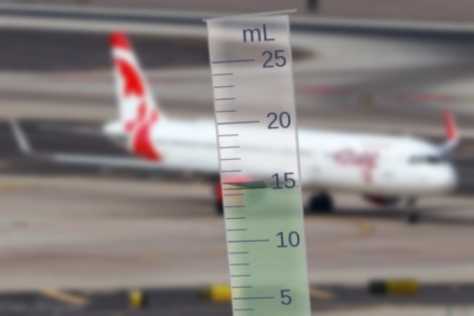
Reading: 14.5 mL
